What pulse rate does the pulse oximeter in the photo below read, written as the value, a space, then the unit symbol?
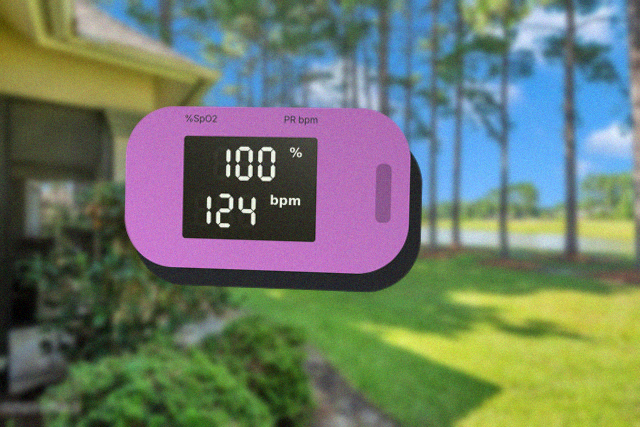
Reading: 124 bpm
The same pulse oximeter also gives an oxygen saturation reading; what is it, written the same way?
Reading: 100 %
